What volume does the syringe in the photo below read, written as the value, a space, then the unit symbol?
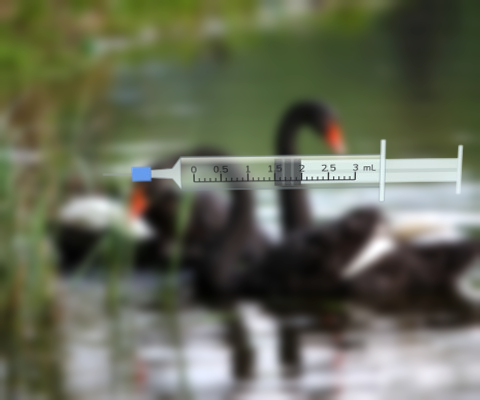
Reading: 1.5 mL
